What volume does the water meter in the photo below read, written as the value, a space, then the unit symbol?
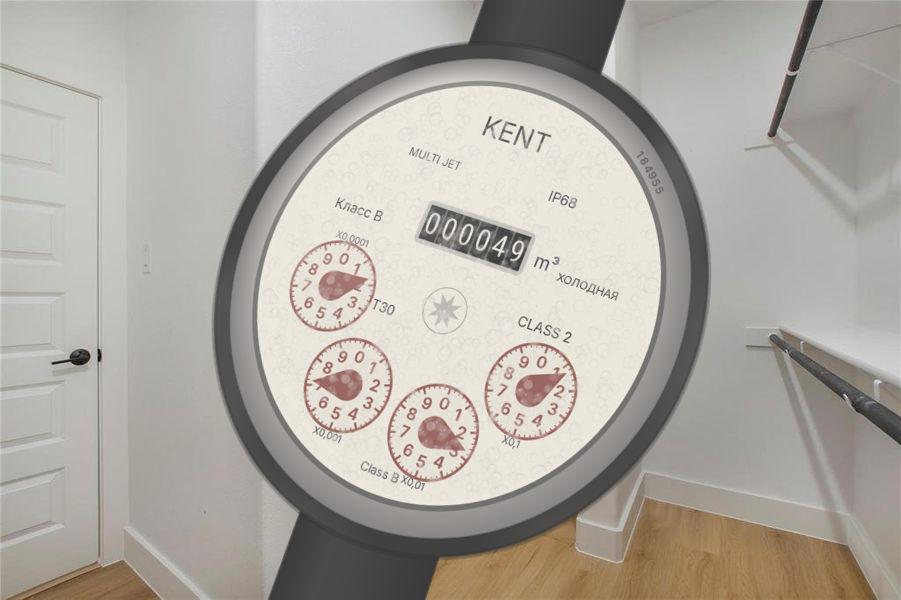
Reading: 49.1271 m³
